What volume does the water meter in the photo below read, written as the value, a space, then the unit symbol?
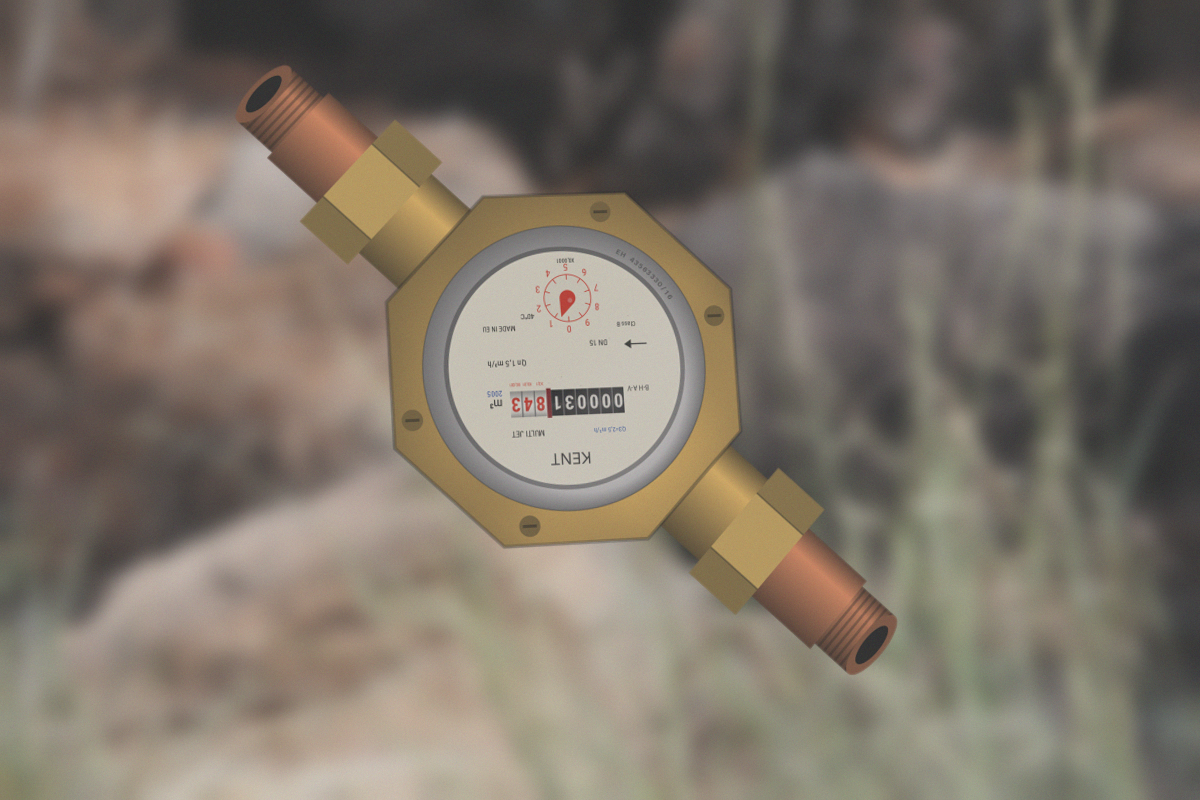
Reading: 31.8430 m³
